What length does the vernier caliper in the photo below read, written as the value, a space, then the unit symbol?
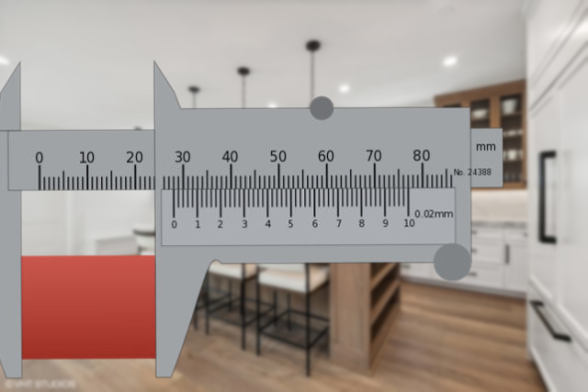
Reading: 28.0 mm
